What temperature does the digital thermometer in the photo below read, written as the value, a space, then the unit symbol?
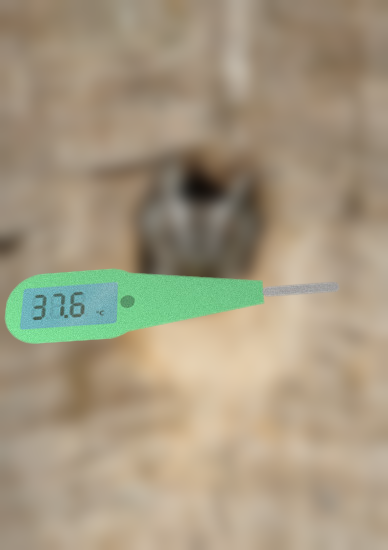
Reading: 37.6 °C
